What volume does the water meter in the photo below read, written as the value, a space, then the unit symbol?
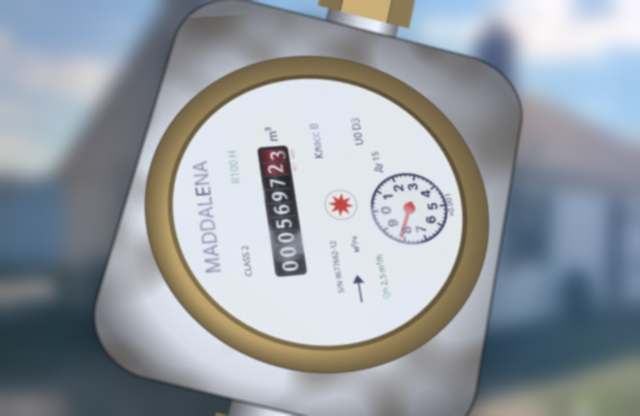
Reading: 5697.228 m³
